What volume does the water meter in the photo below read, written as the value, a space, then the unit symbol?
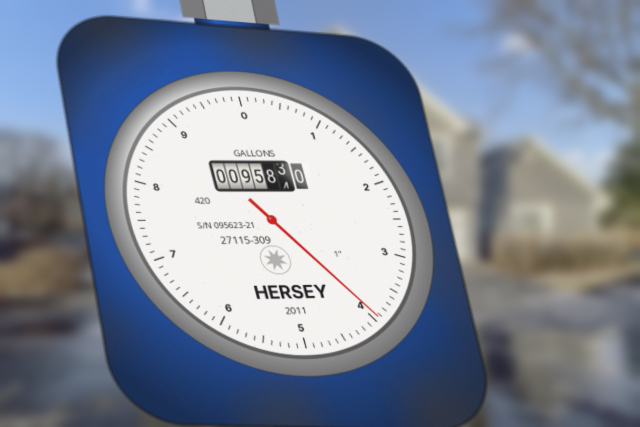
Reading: 95833.9 gal
